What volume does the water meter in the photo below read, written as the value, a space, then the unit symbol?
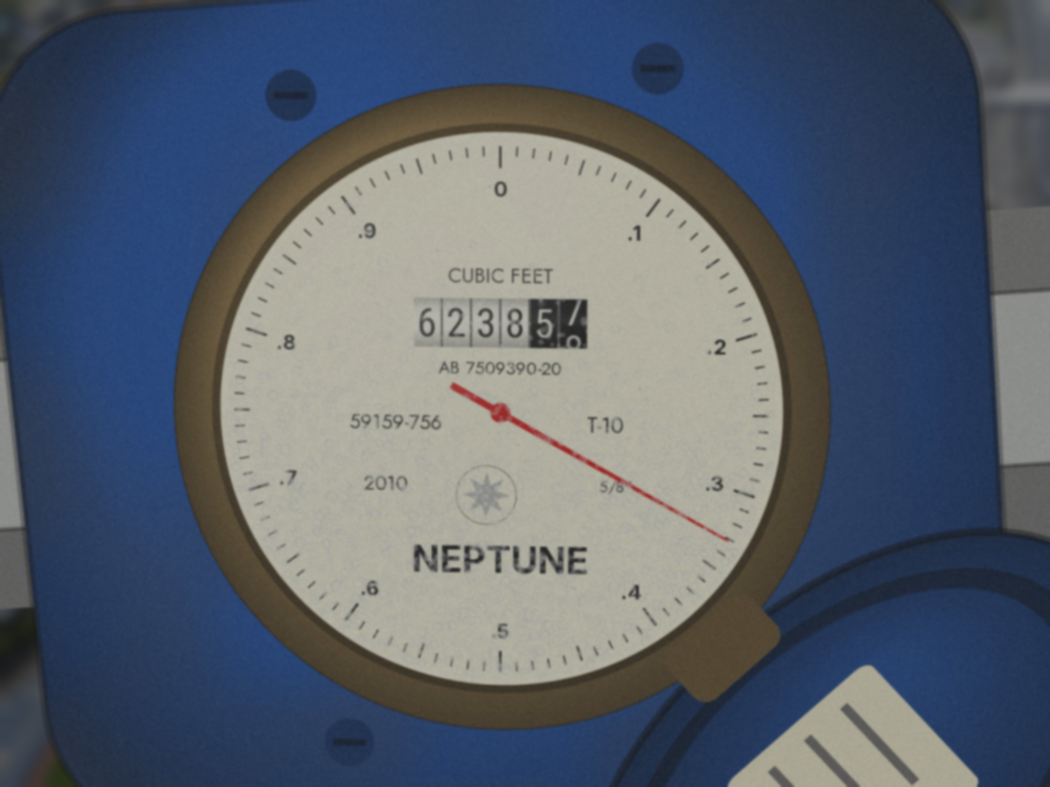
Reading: 623857.33 ft³
